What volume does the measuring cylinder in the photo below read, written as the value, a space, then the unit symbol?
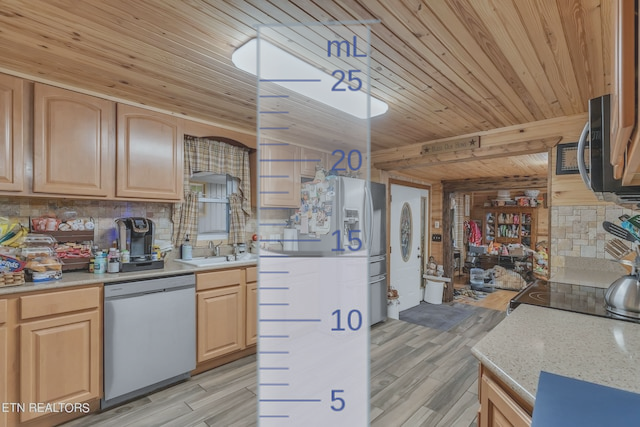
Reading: 14 mL
